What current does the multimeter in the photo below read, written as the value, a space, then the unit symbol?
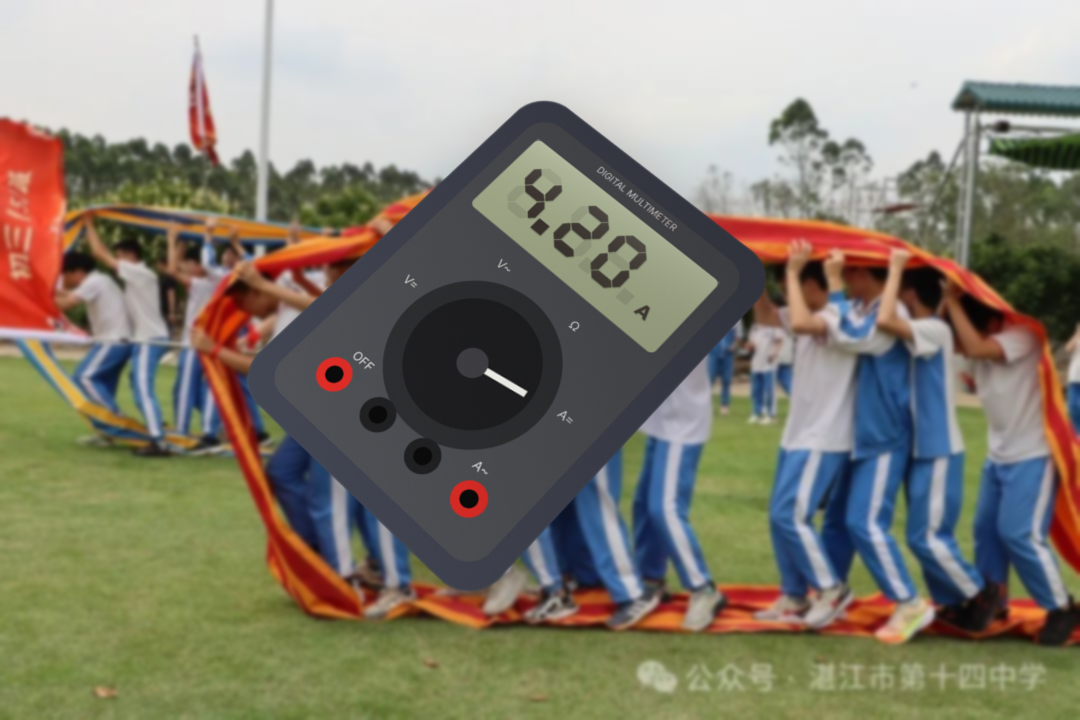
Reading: 4.20 A
